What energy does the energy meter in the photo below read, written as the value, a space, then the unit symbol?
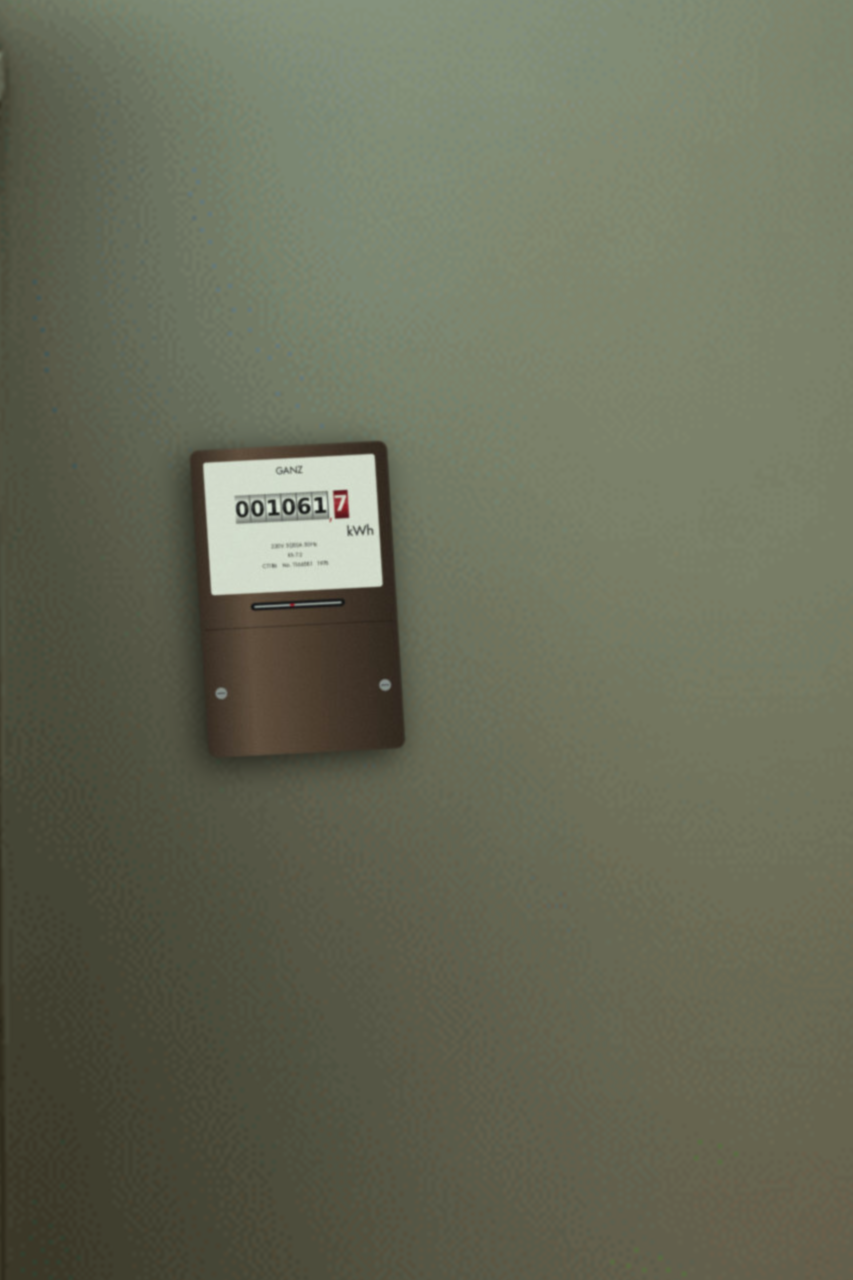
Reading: 1061.7 kWh
